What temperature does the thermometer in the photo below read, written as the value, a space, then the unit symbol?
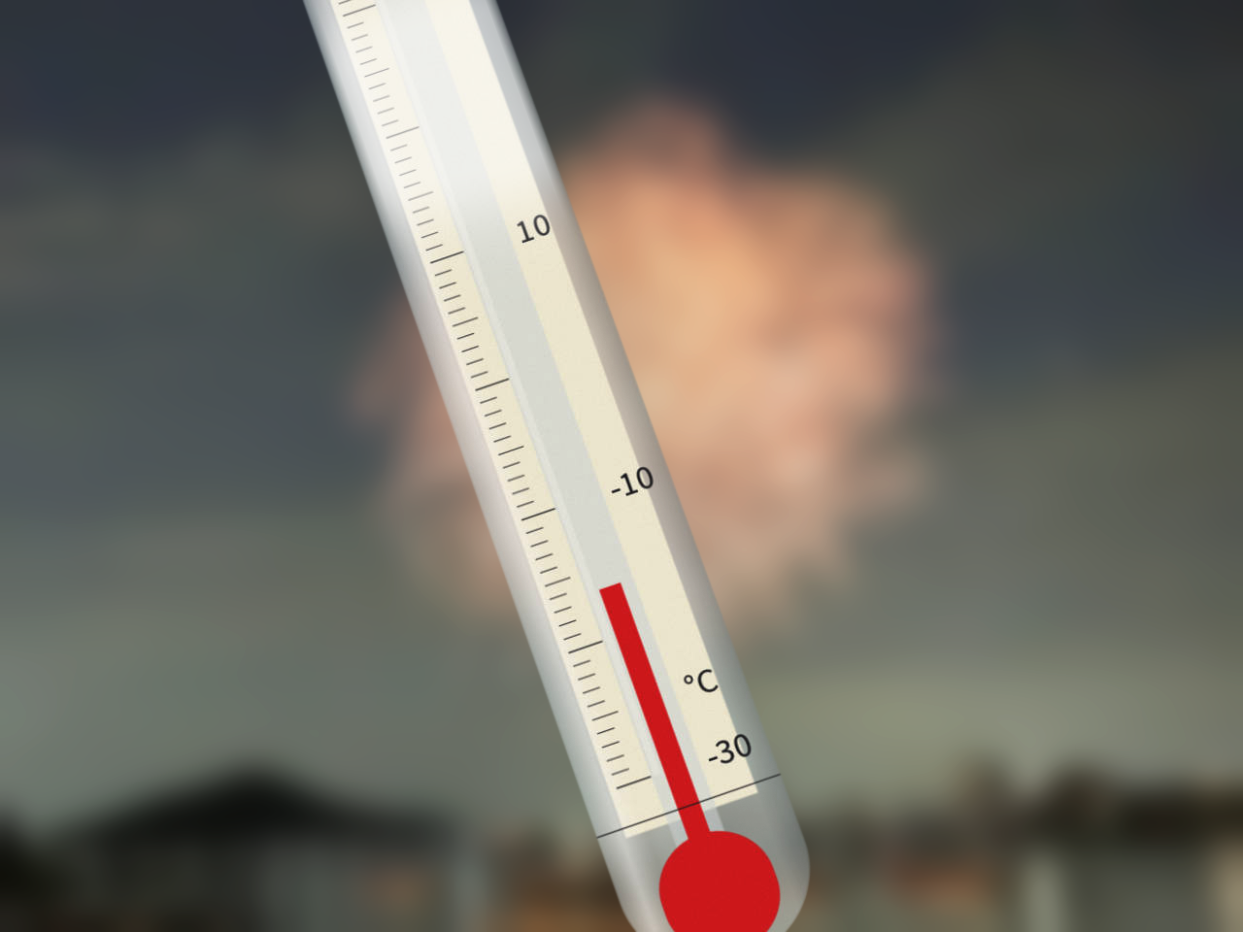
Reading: -16.5 °C
